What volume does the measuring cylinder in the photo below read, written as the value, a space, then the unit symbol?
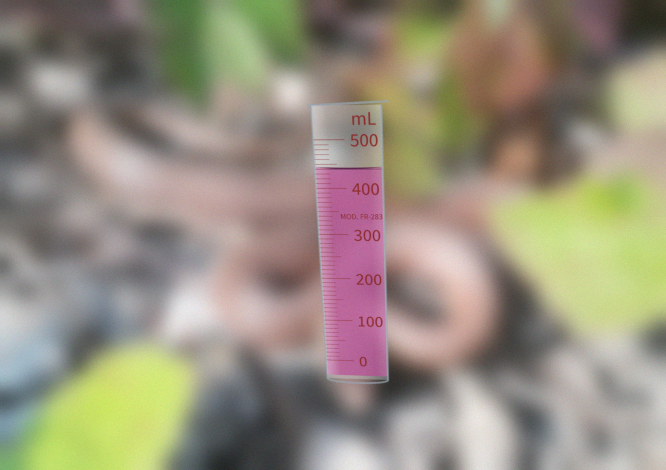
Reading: 440 mL
